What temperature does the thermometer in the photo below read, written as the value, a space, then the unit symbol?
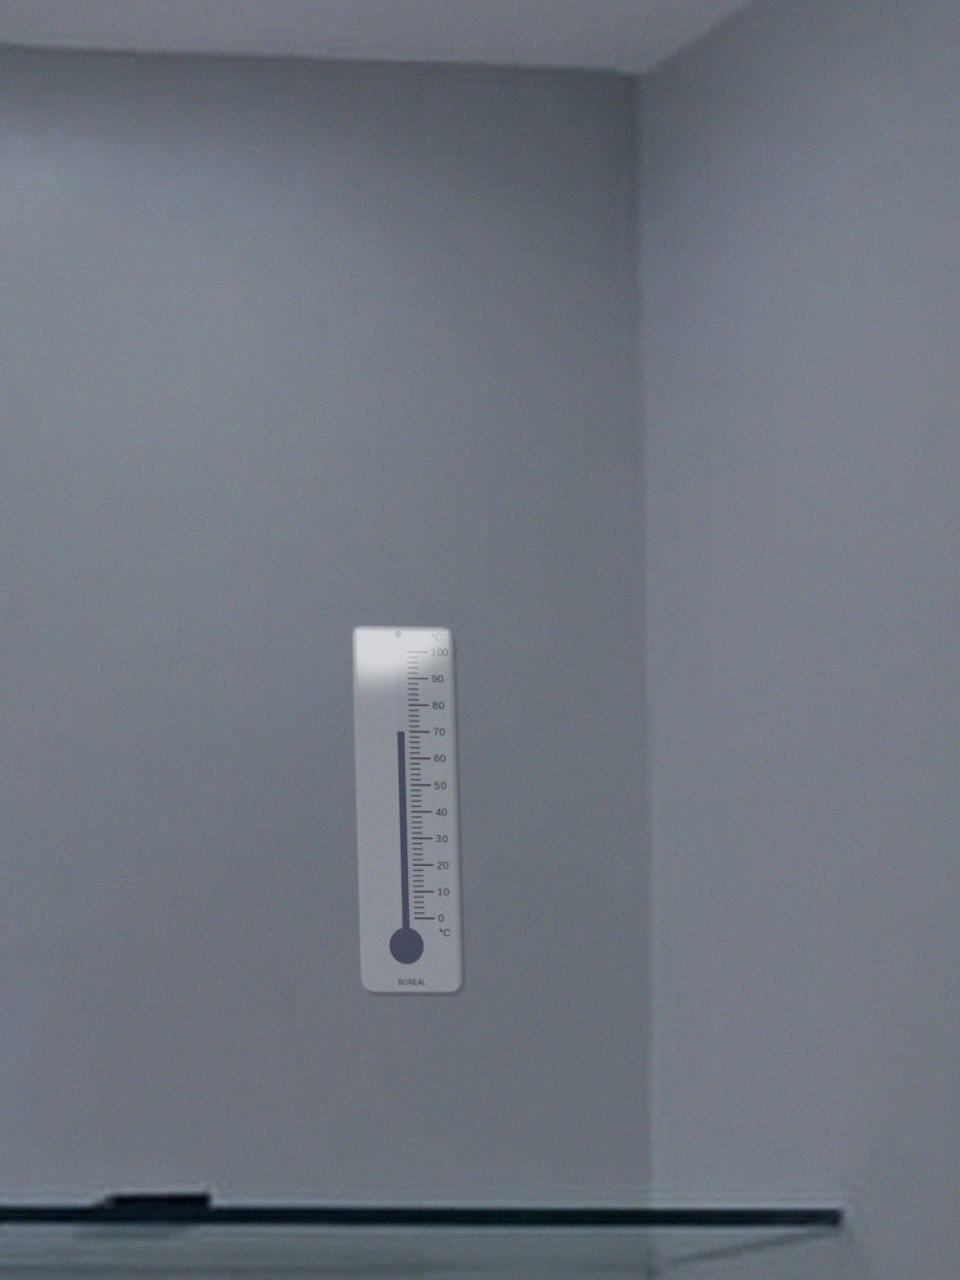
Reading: 70 °C
